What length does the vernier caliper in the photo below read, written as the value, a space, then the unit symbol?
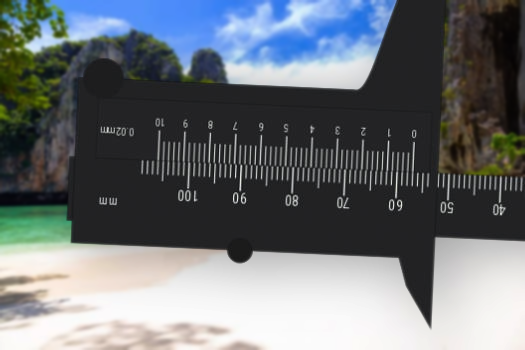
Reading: 57.0 mm
